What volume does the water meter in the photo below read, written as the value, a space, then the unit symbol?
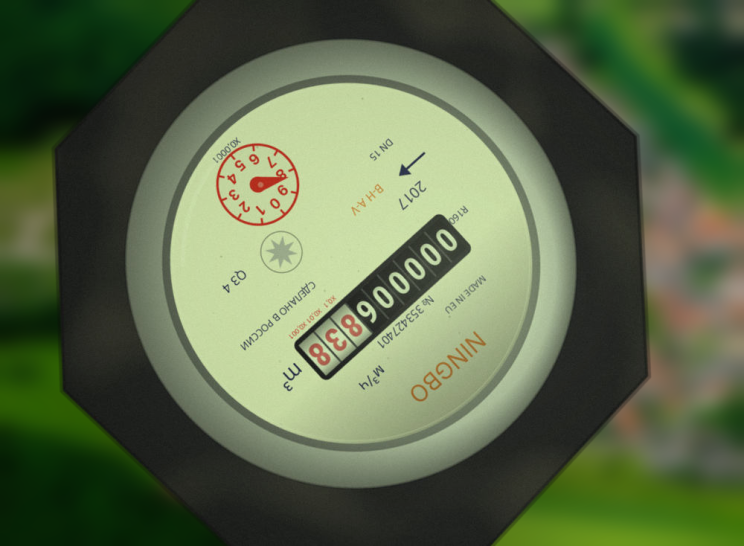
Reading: 6.8388 m³
